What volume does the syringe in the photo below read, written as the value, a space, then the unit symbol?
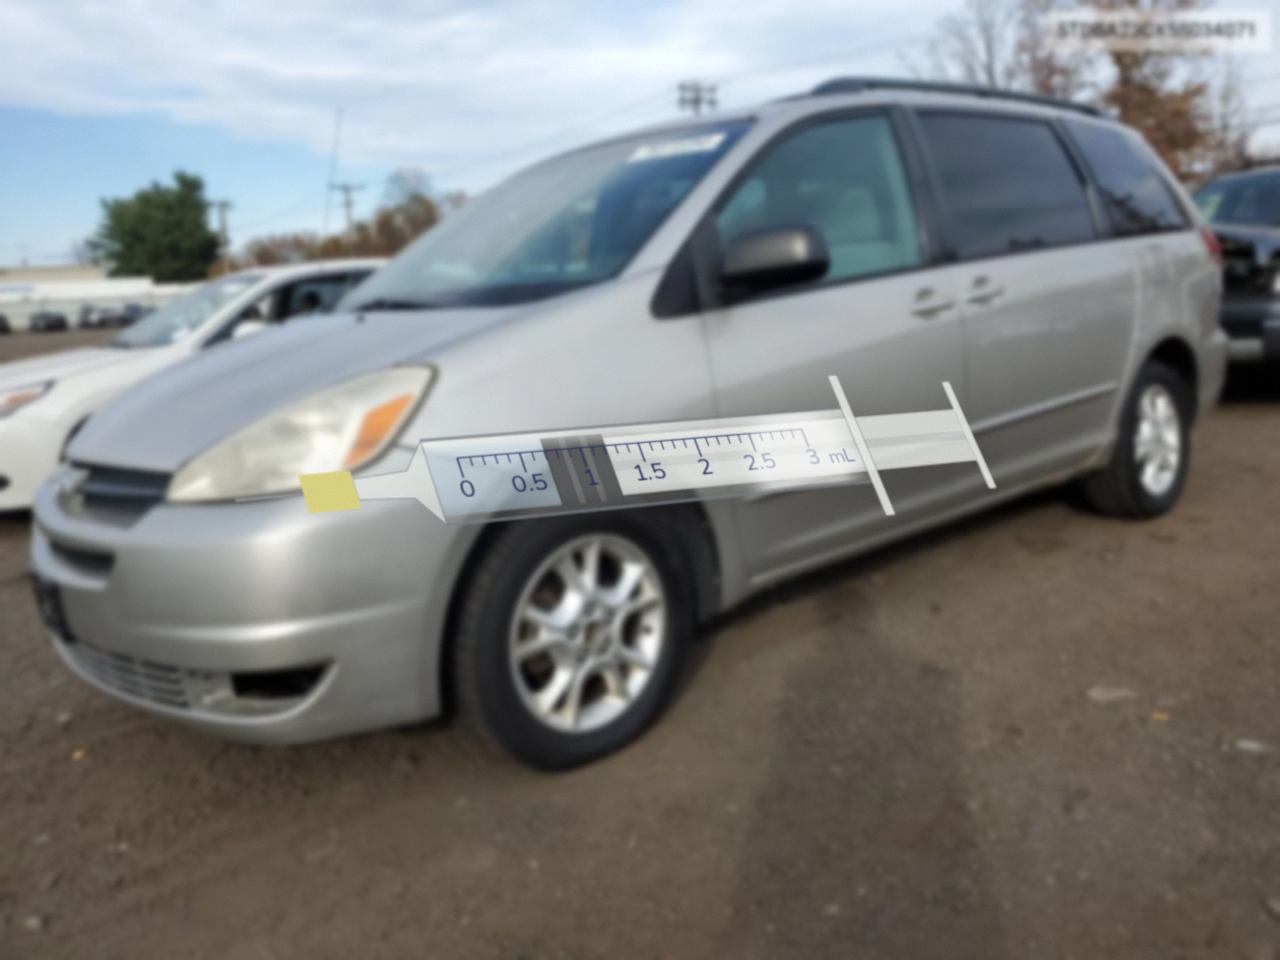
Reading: 0.7 mL
